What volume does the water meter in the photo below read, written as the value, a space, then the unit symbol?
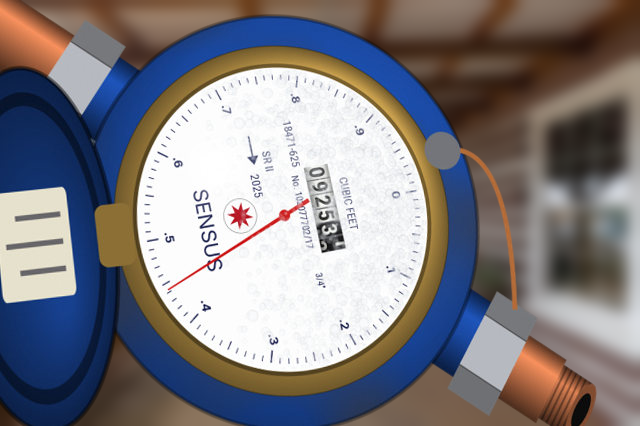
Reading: 92531.44 ft³
